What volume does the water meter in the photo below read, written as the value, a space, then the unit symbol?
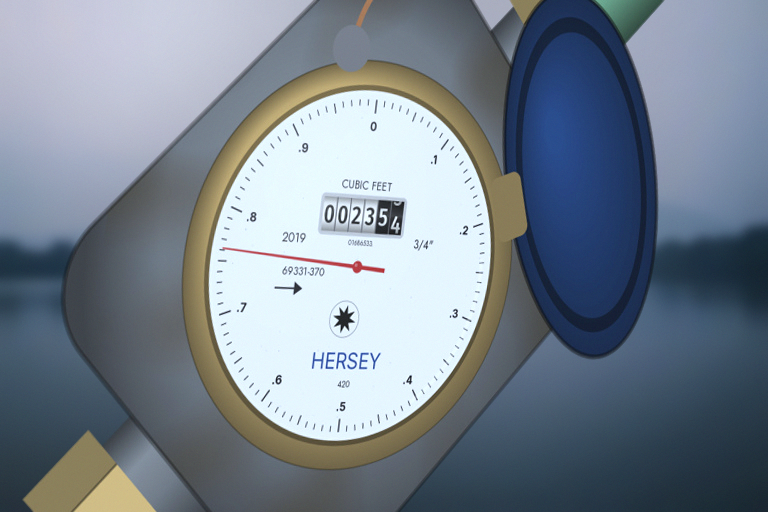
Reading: 2353.76 ft³
